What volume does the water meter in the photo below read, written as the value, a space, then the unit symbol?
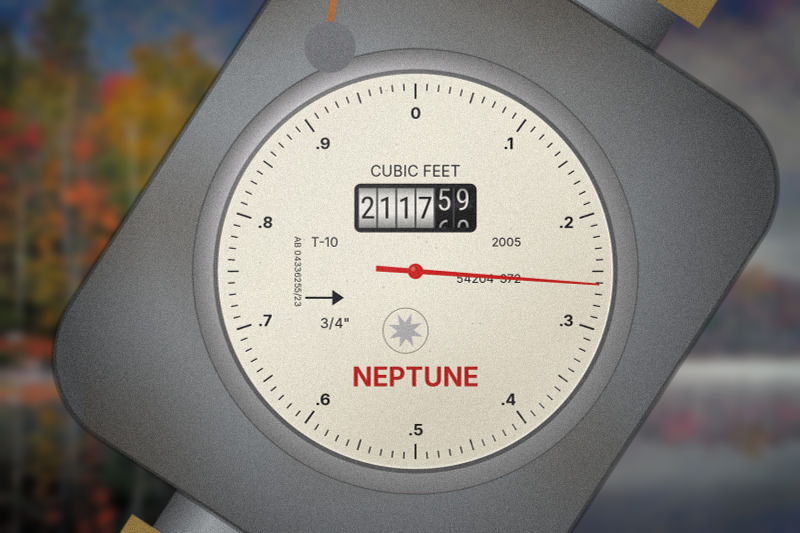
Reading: 211759.26 ft³
